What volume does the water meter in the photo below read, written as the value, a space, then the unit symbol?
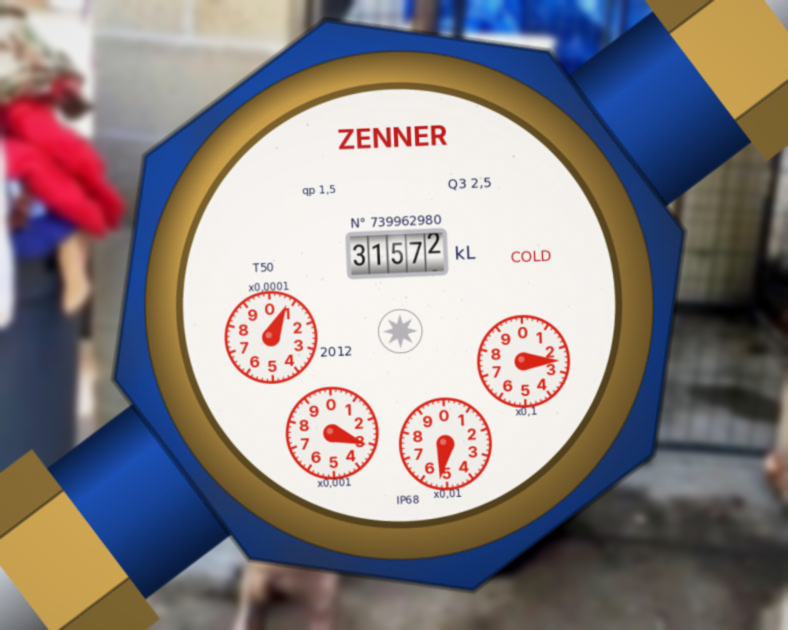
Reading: 31572.2530 kL
